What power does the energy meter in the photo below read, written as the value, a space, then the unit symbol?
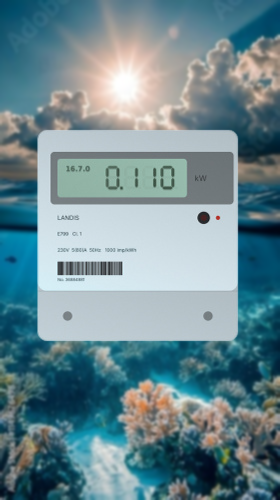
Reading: 0.110 kW
